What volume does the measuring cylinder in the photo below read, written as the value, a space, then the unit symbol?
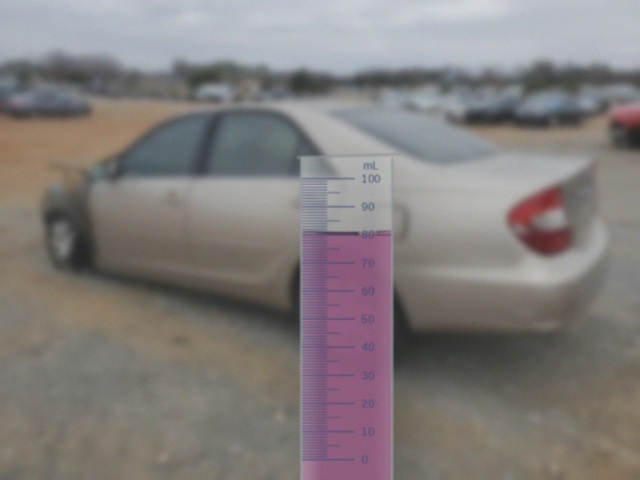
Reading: 80 mL
